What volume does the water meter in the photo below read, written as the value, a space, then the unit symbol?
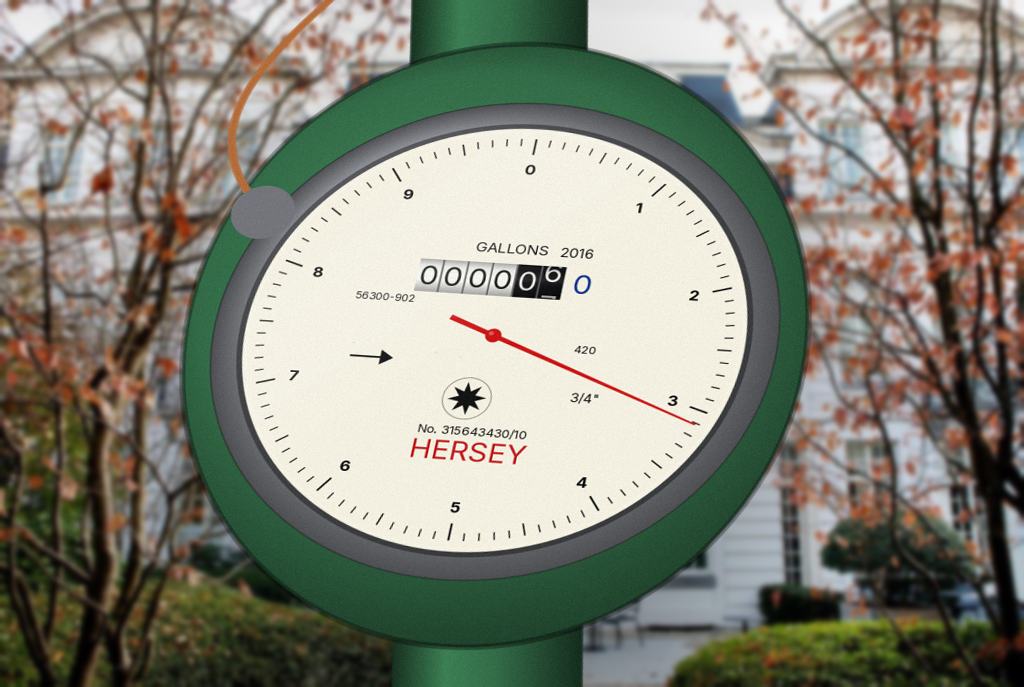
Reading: 63.1 gal
